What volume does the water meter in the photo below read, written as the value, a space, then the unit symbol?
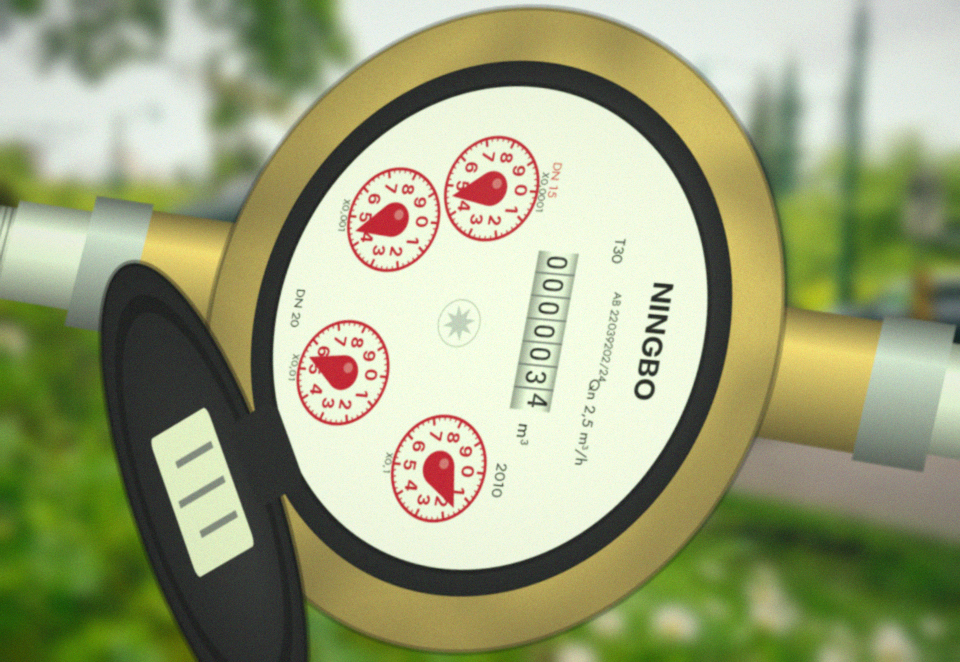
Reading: 34.1544 m³
